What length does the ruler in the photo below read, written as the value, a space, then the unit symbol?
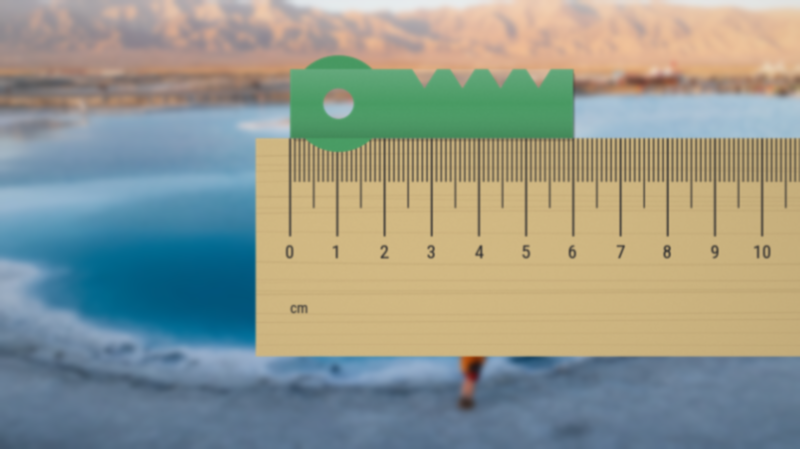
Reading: 6 cm
